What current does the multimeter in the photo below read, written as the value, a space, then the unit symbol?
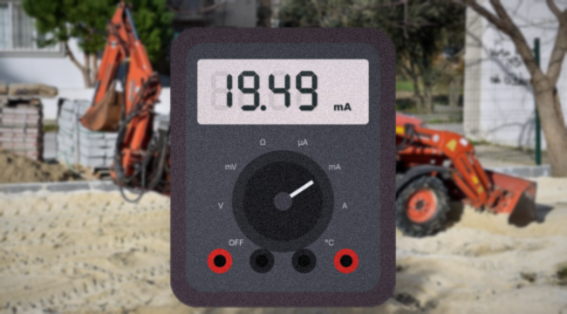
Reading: 19.49 mA
